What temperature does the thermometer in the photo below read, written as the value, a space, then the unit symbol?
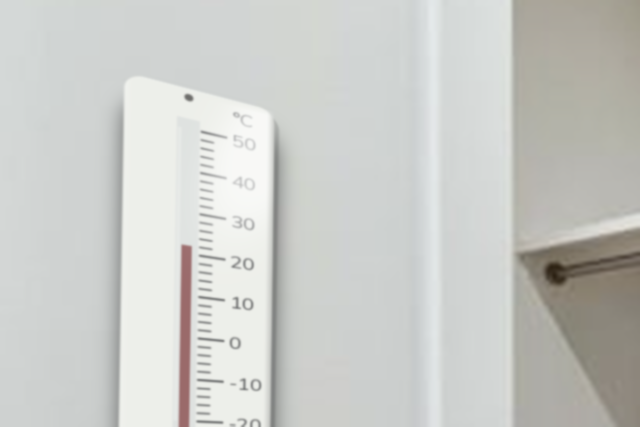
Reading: 22 °C
